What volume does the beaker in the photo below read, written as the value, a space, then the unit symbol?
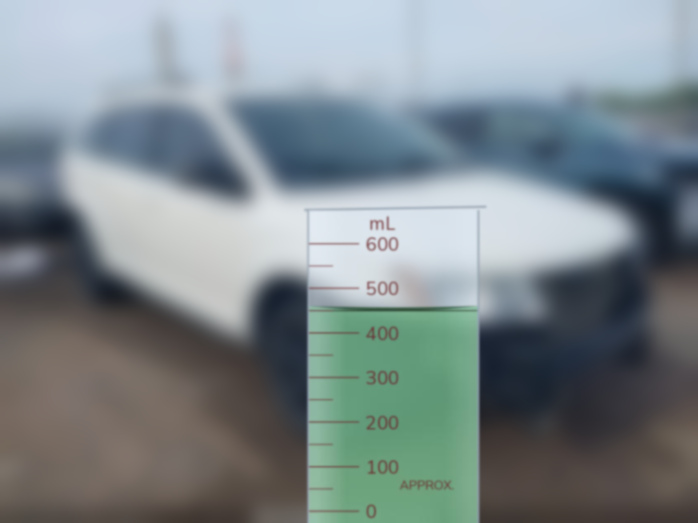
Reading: 450 mL
